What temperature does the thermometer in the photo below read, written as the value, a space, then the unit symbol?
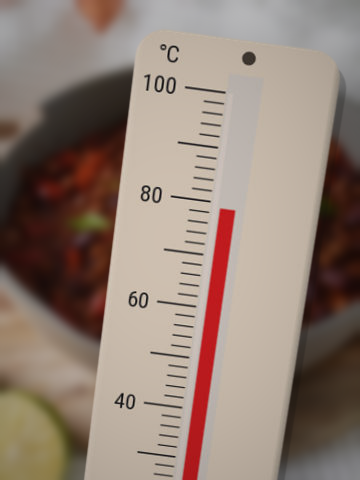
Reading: 79 °C
